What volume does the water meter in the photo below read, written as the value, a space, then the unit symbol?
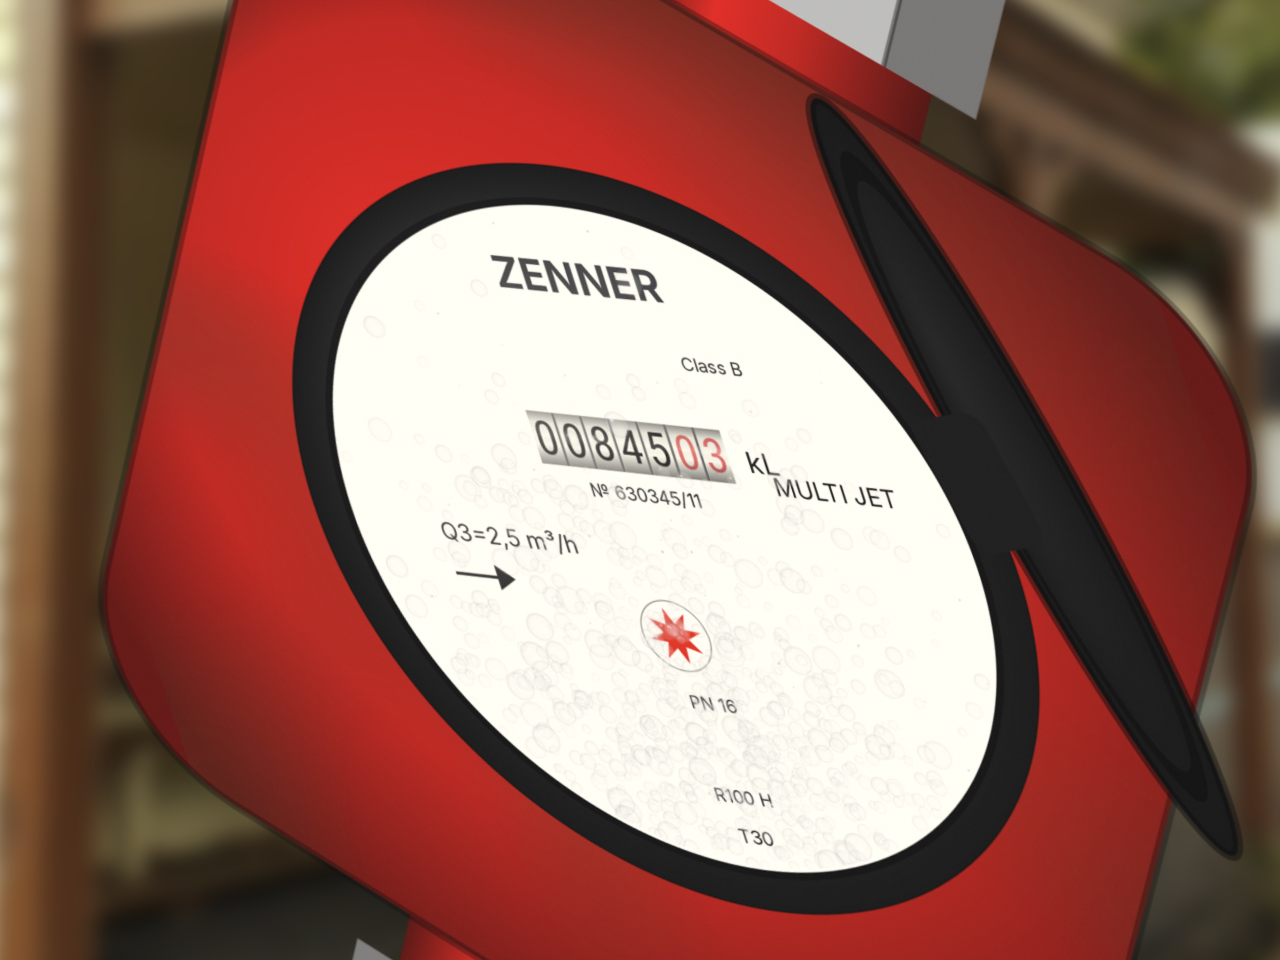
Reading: 845.03 kL
